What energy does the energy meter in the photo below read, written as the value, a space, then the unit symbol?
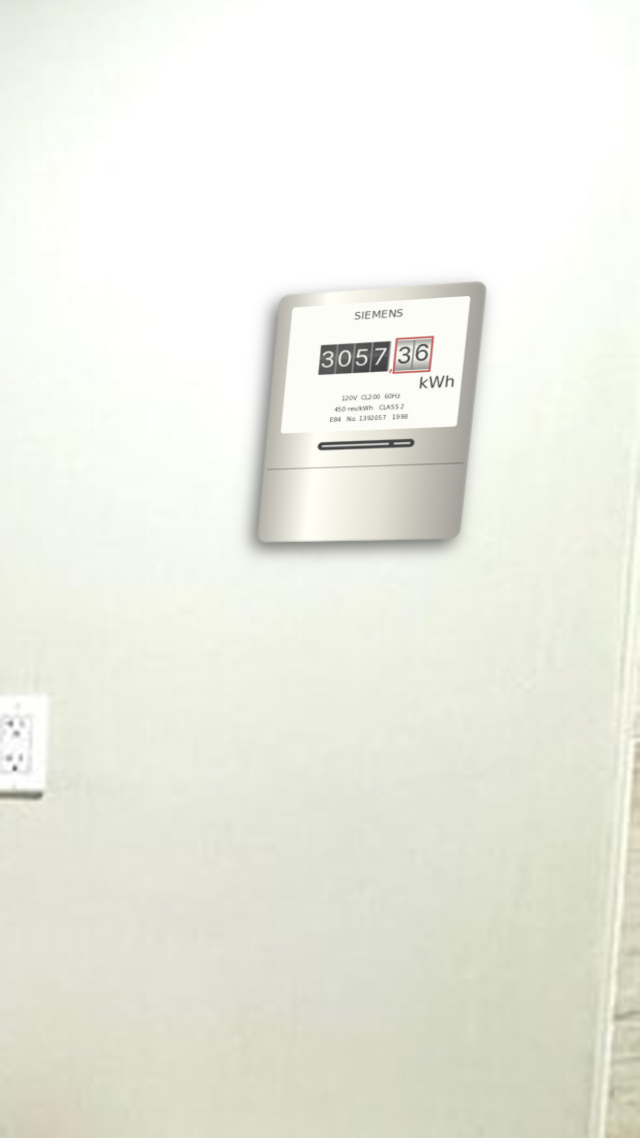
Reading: 3057.36 kWh
